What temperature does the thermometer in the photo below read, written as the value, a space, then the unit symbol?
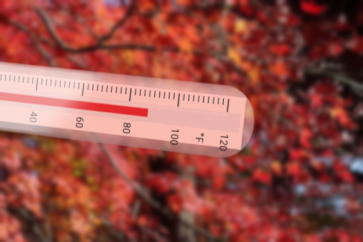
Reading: 88 °F
